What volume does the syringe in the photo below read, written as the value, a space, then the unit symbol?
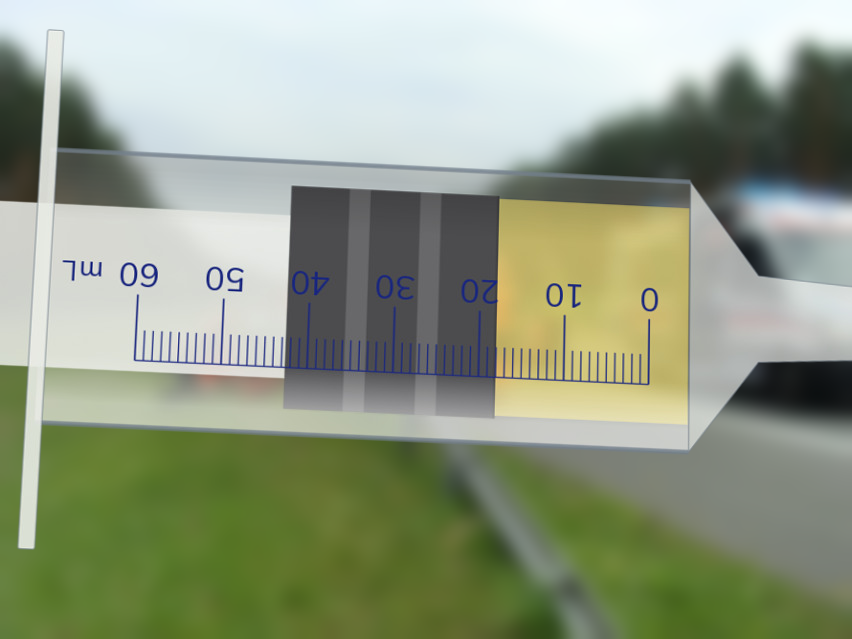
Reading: 18 mL
